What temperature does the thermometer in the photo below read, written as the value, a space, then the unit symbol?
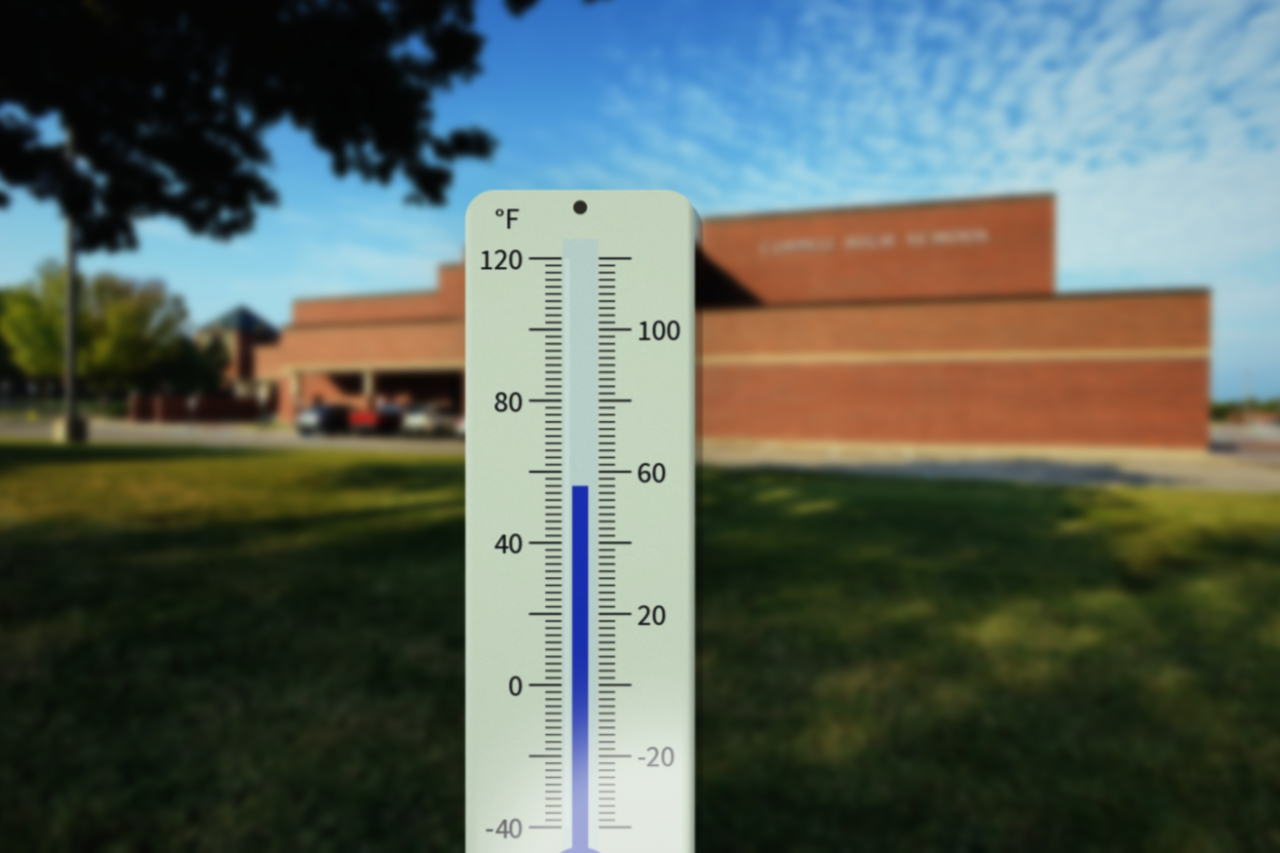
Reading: 56 °F
